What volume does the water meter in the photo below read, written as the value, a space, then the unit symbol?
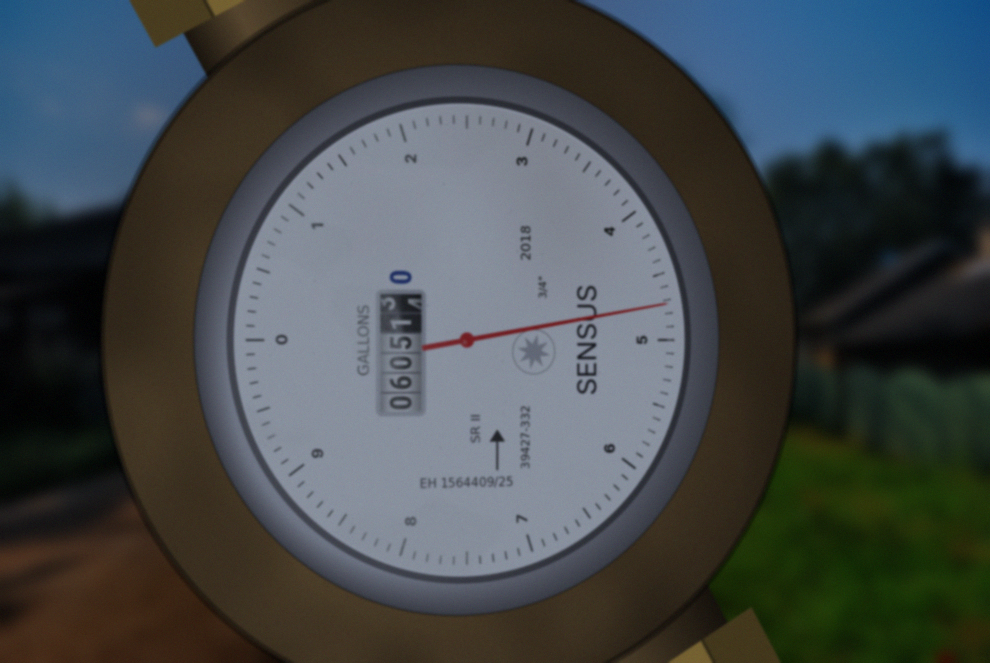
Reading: 605134.7 gal
